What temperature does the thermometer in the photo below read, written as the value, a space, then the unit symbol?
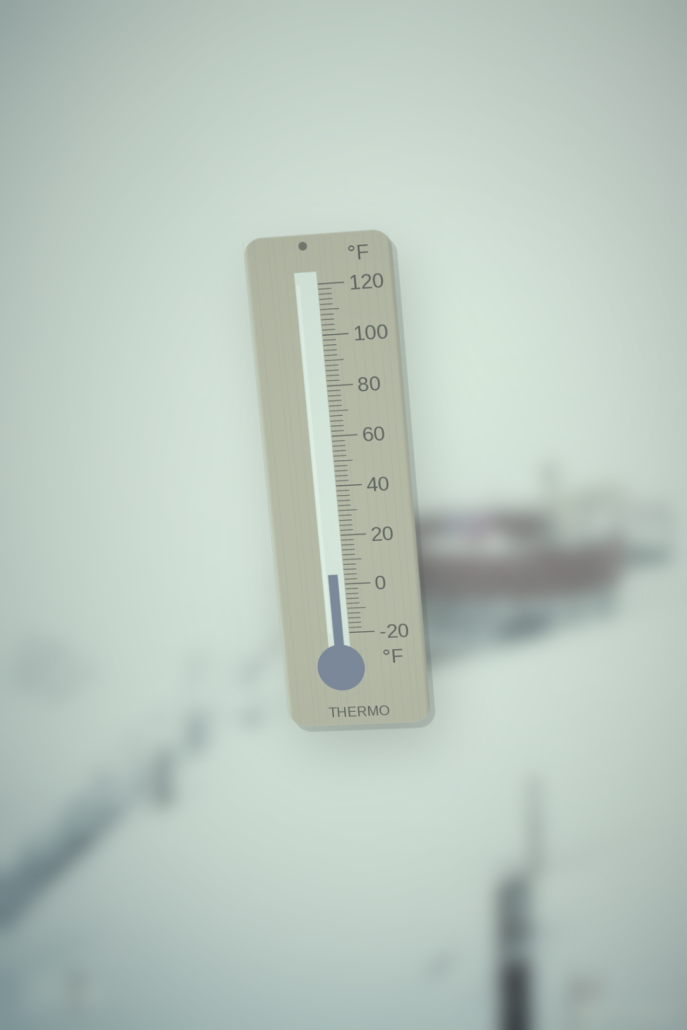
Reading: 4 °F
